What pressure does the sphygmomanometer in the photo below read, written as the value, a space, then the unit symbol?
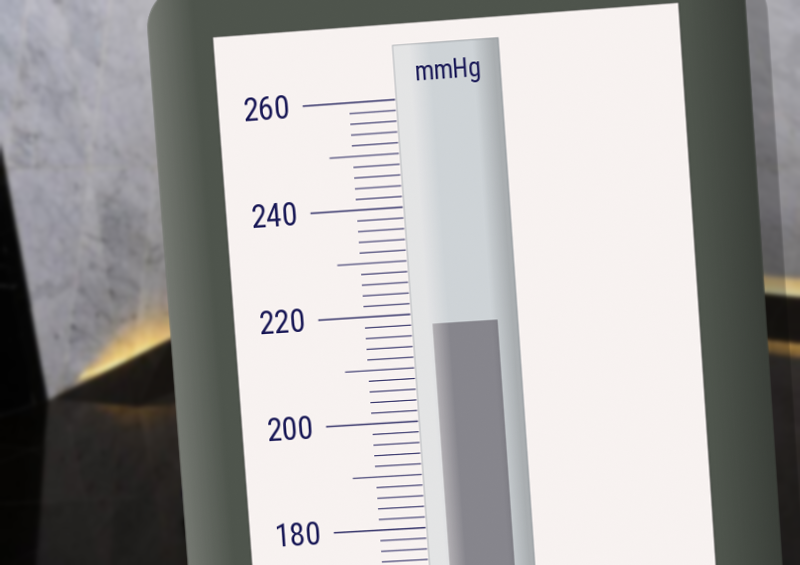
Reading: 218 mmHg
